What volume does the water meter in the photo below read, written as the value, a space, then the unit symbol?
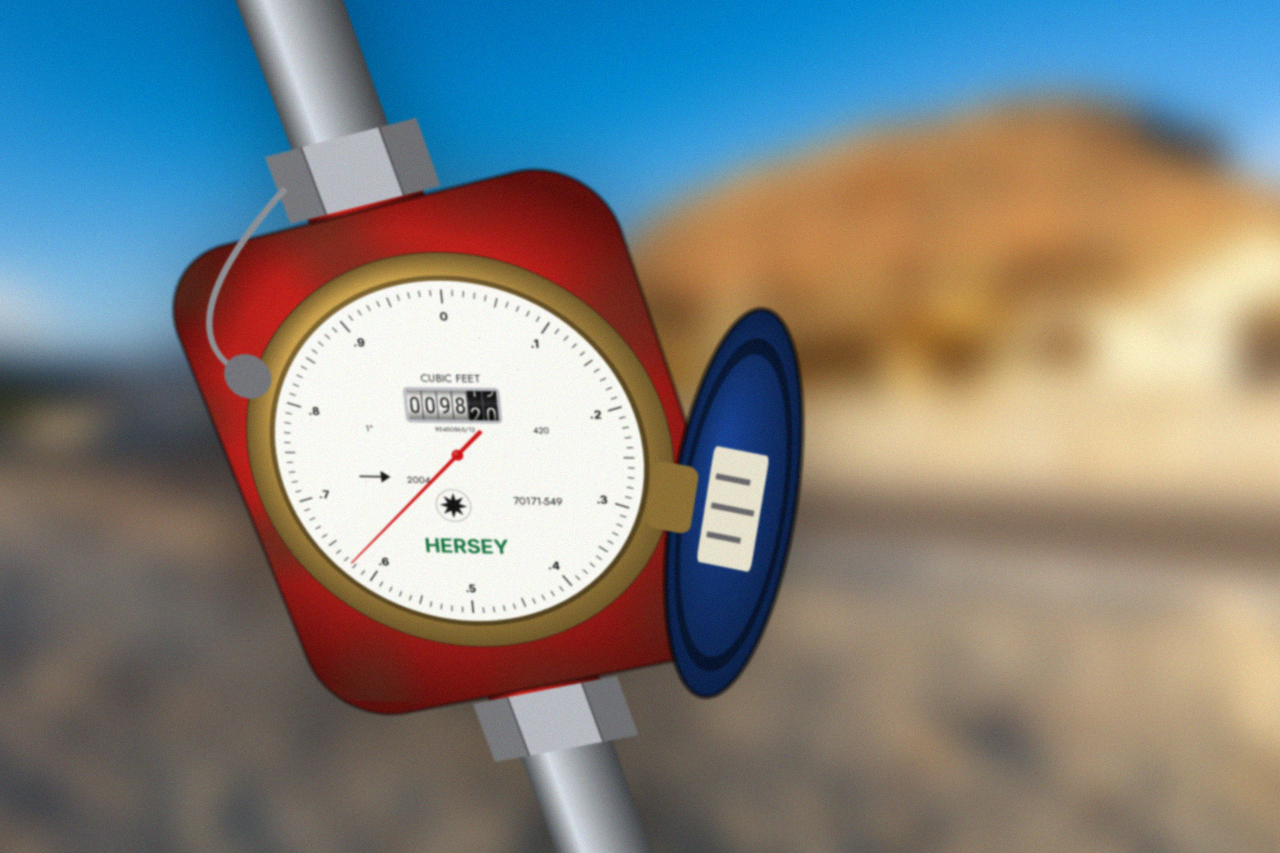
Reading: 9819.62 ft³
